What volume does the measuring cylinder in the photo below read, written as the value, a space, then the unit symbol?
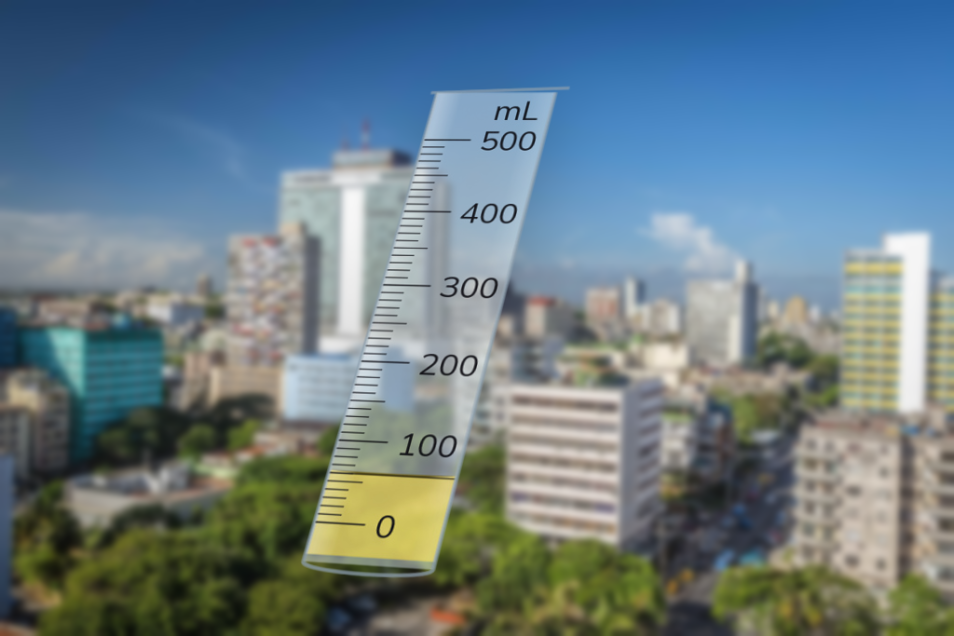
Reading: 60 mL
